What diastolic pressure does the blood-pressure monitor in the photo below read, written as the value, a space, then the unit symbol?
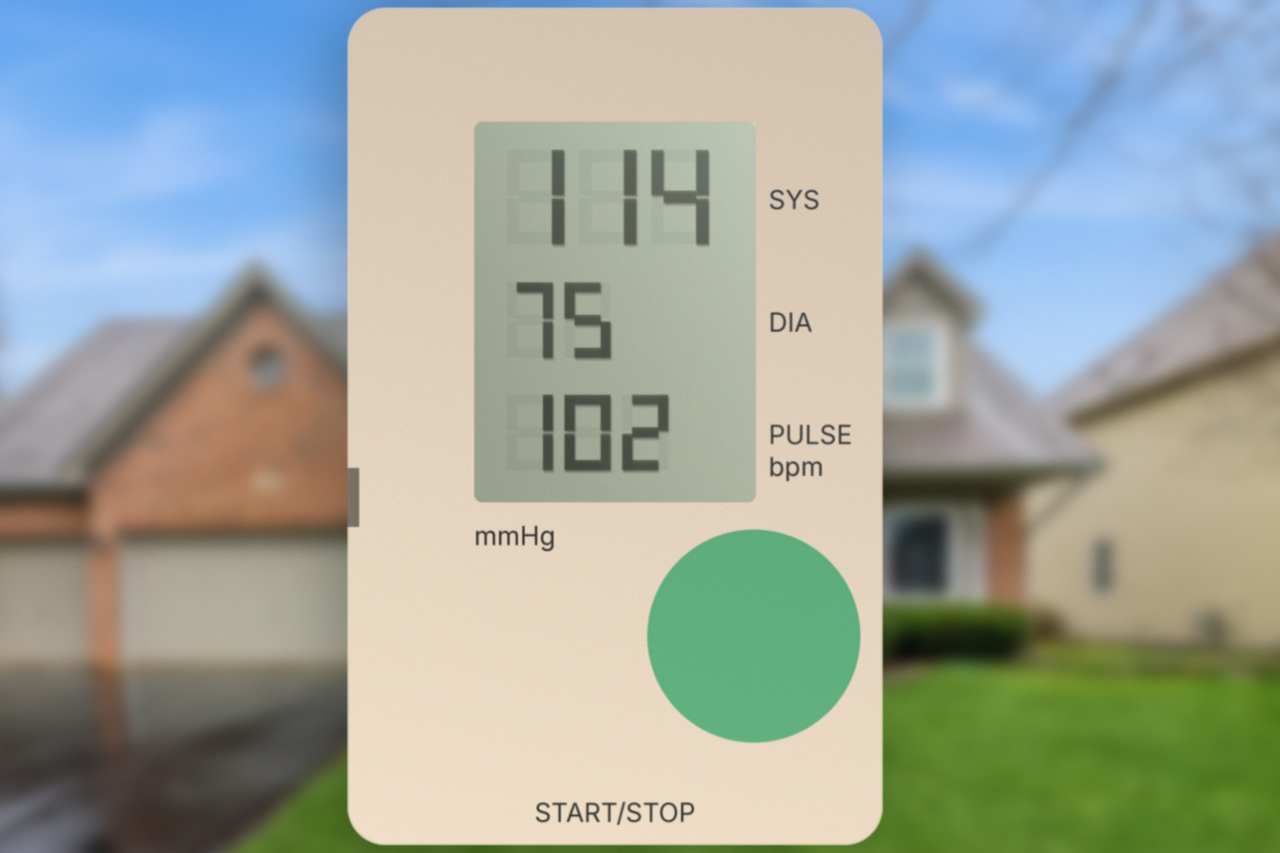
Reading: 75 mmHg
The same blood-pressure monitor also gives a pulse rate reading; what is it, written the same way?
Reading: 102 bpm
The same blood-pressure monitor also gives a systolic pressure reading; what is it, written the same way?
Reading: 114 mmHg
